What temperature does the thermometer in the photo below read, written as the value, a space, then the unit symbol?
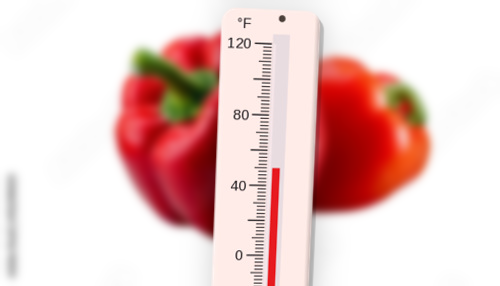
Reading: 50 °F
